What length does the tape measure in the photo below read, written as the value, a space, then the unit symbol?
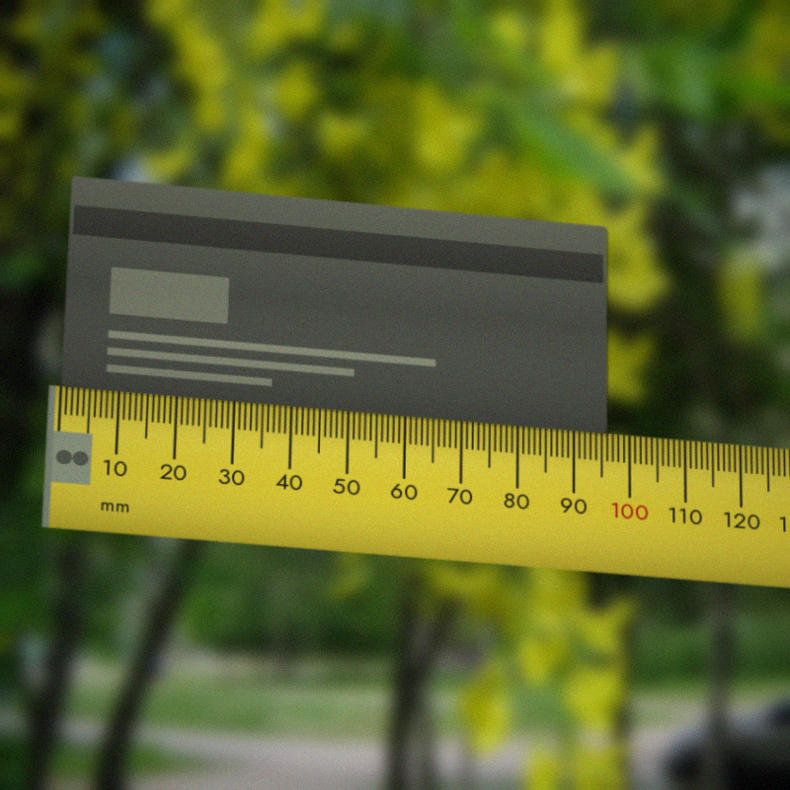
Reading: 96 mm
